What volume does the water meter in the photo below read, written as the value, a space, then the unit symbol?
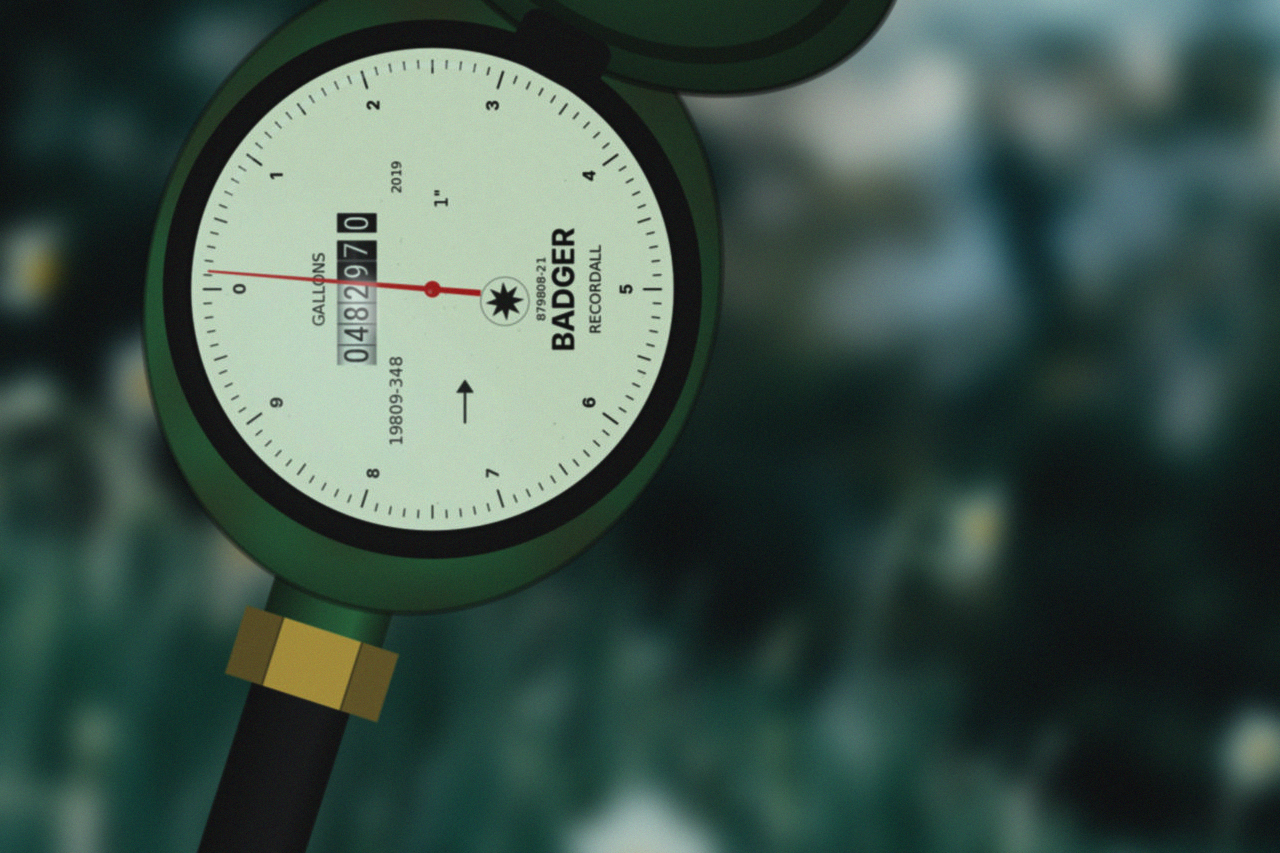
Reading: 482970.1 gal
